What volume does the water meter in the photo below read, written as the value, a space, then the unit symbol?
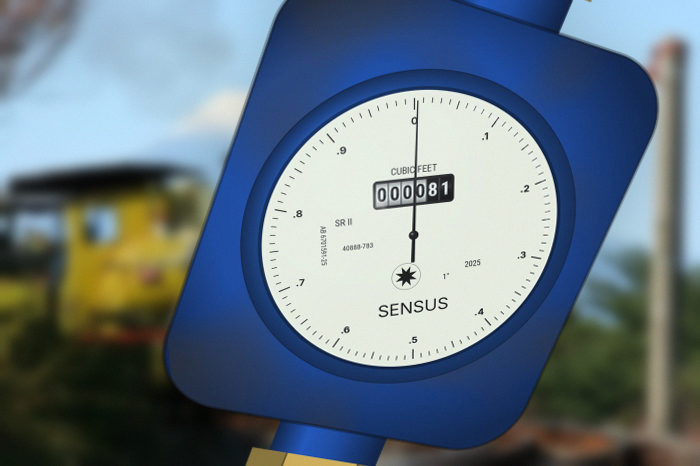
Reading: 81.00 ft³
